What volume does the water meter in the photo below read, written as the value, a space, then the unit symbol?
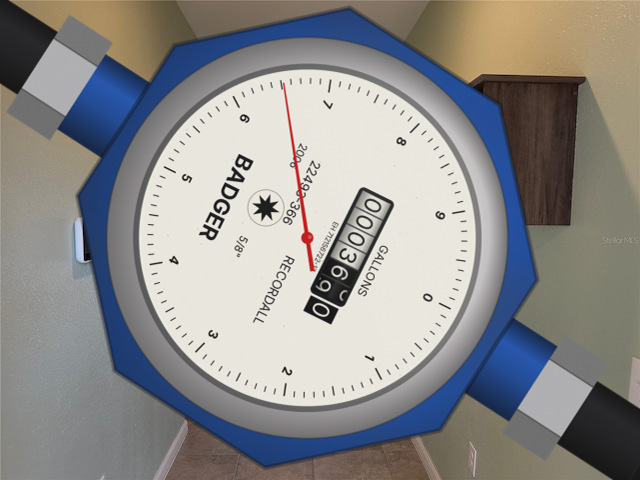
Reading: 3686.5 gal
